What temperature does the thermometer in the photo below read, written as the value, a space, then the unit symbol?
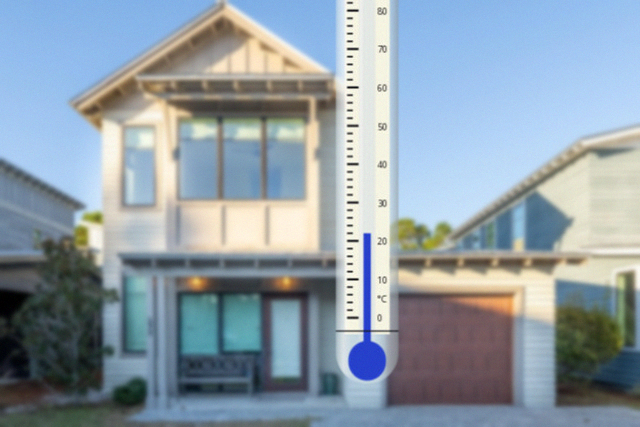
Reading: 22 °C
